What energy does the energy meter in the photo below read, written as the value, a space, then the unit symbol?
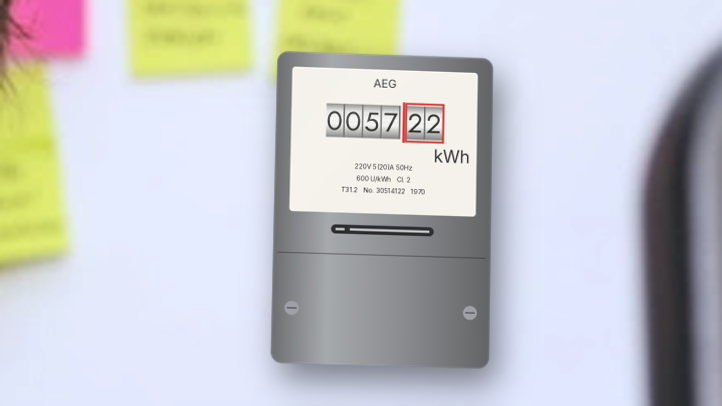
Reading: 57.22 kWh
